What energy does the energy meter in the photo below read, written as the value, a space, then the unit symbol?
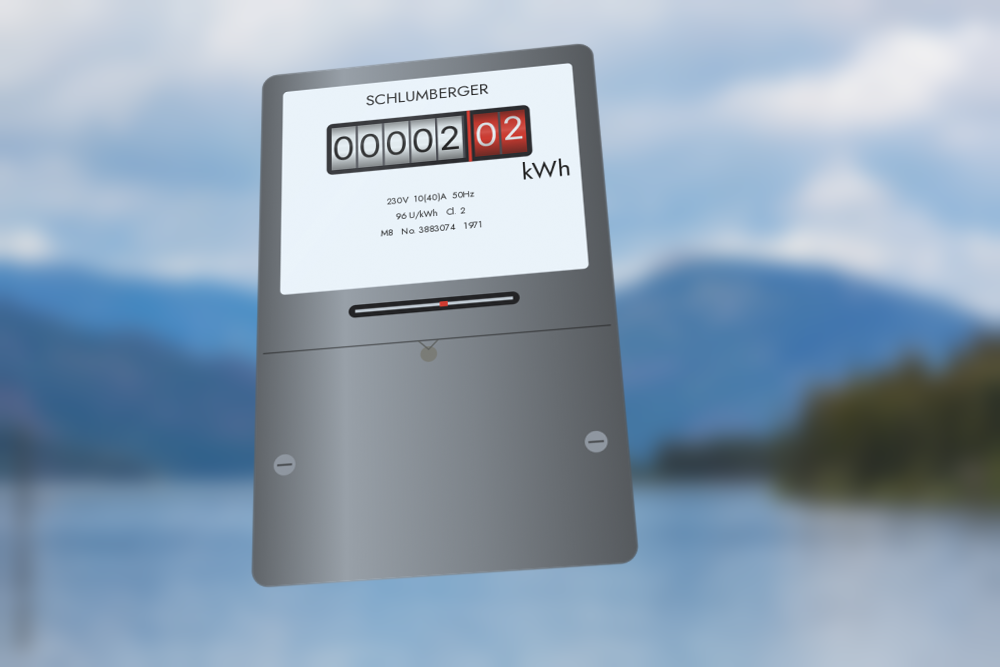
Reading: 2.02 kWh
